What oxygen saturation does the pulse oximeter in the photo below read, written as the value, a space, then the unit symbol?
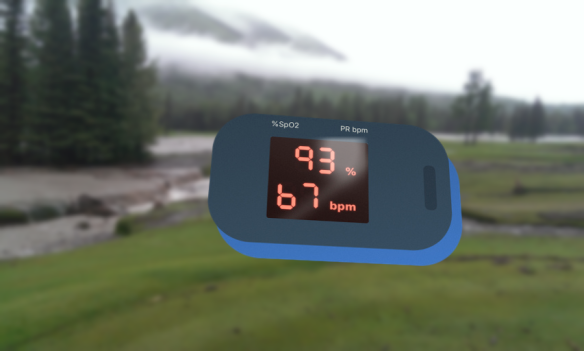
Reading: 93 %
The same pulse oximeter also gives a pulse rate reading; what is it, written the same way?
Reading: 67 bpm
